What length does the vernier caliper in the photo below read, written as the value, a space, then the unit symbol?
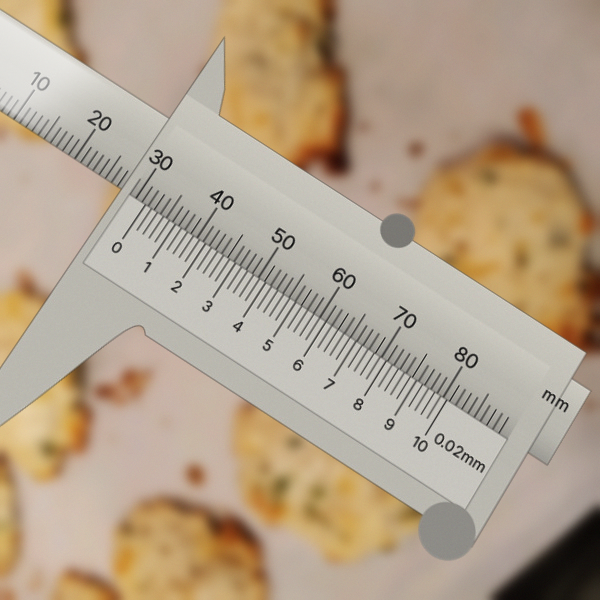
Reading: 31.6 mm
